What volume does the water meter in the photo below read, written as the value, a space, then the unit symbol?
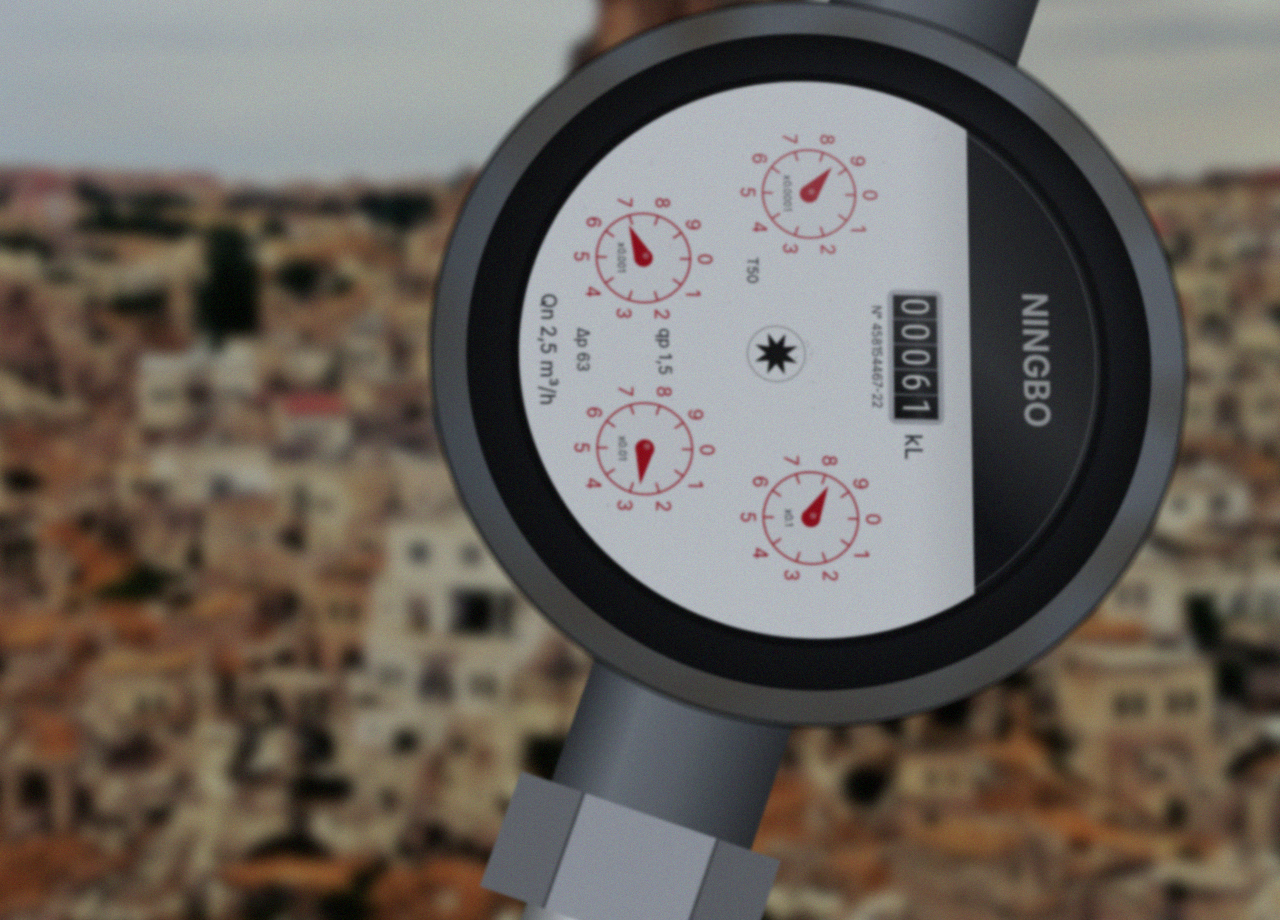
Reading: 61.8268 kL
